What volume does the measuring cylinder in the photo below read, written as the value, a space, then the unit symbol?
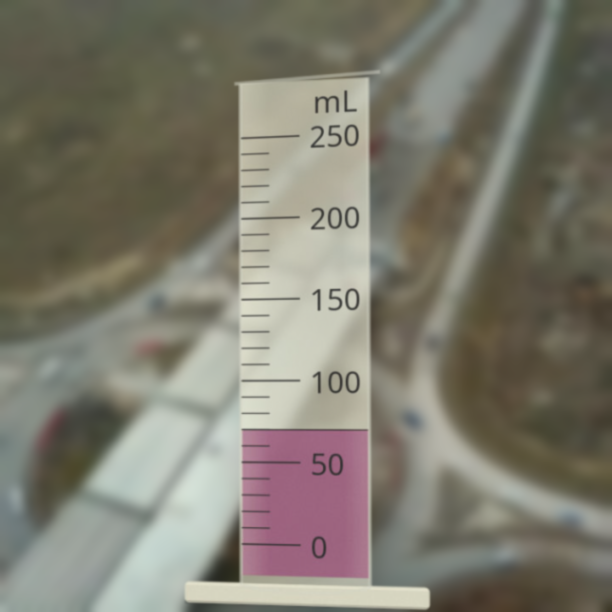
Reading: 70 mL
